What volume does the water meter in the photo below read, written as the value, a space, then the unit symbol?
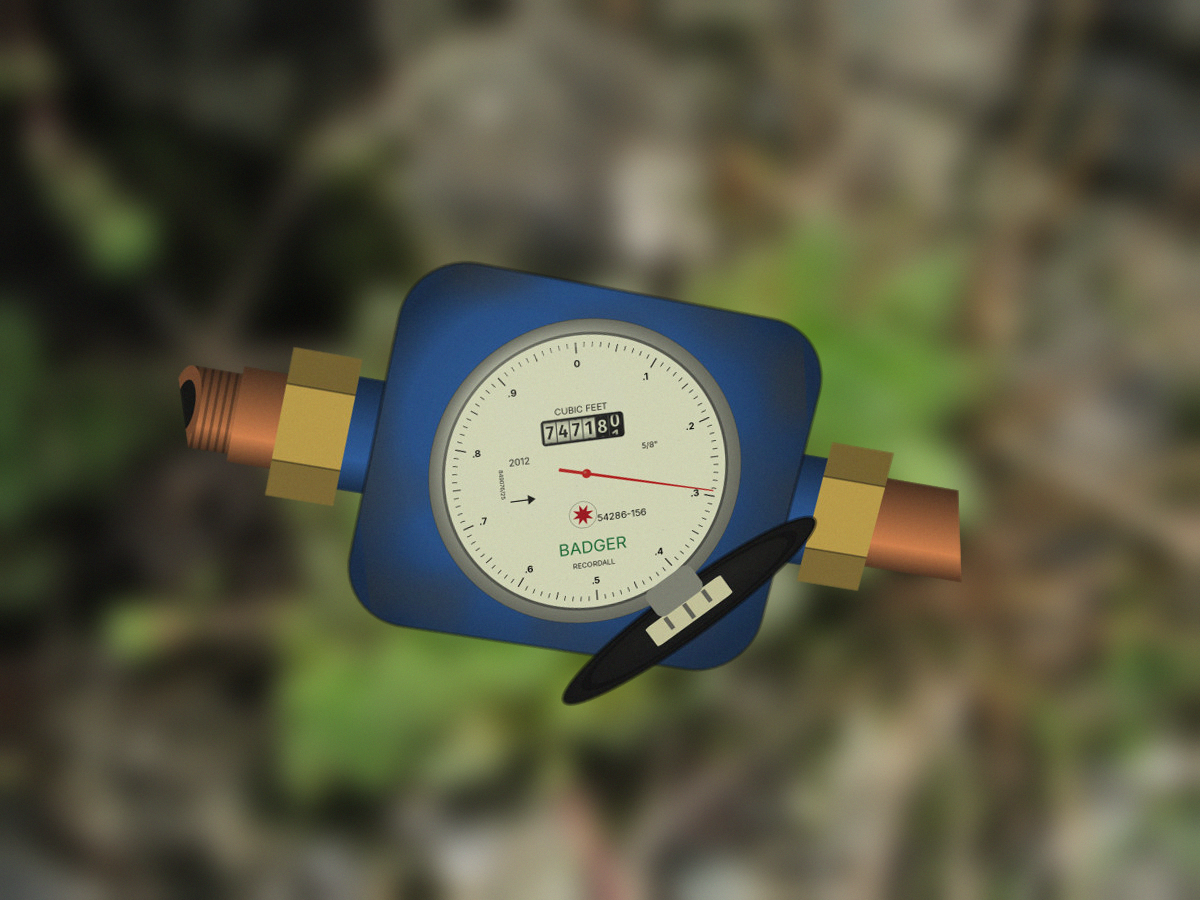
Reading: 747180.29 ft³
